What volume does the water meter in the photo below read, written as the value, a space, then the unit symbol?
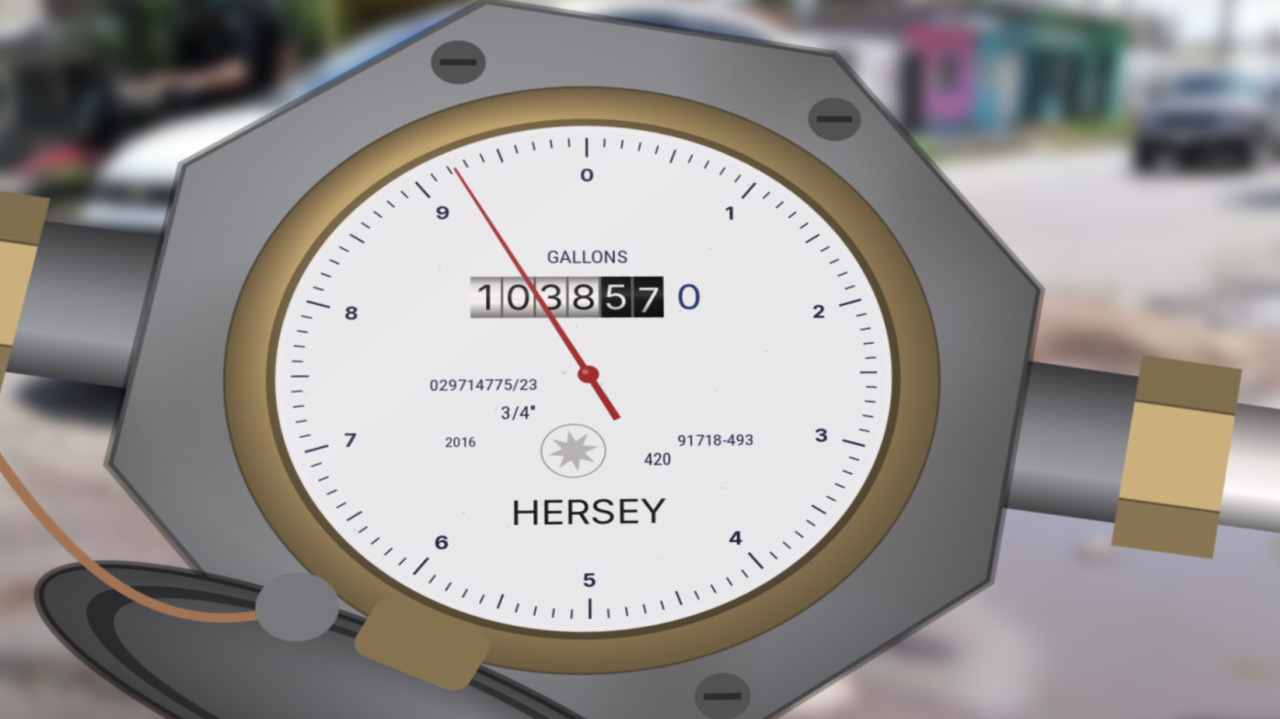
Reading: 1038569.2 gal
